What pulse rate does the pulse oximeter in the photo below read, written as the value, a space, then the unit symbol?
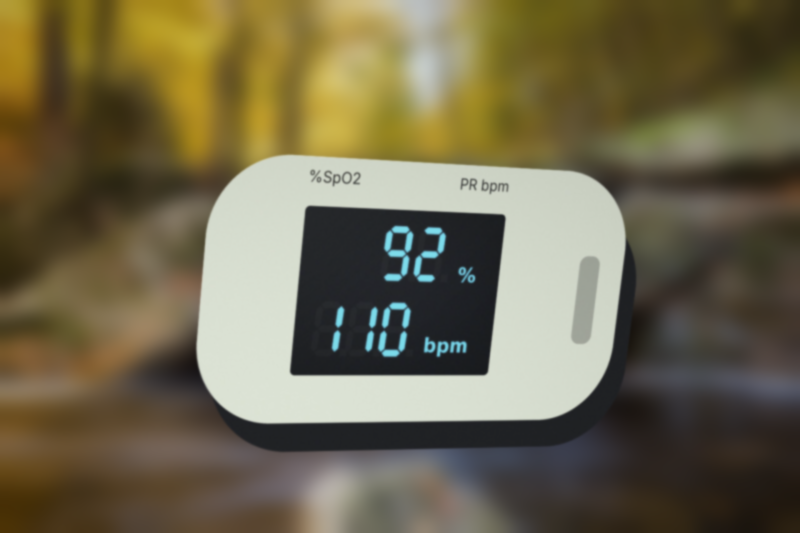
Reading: 110 bpm
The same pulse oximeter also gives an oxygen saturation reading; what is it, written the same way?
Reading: 92 %
